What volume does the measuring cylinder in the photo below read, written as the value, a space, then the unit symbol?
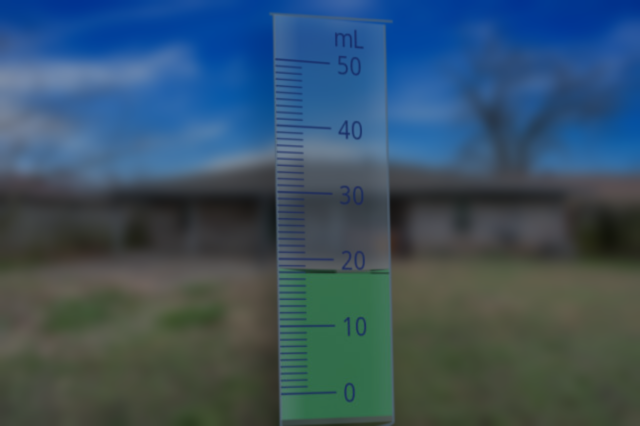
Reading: 18 mL
